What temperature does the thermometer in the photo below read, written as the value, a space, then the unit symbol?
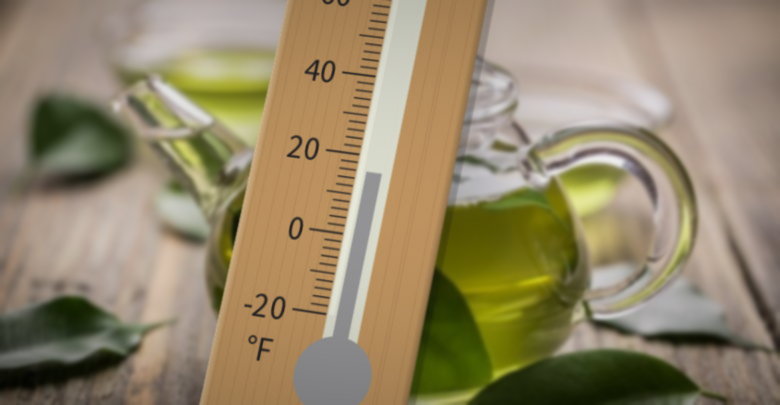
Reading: 16 °F
